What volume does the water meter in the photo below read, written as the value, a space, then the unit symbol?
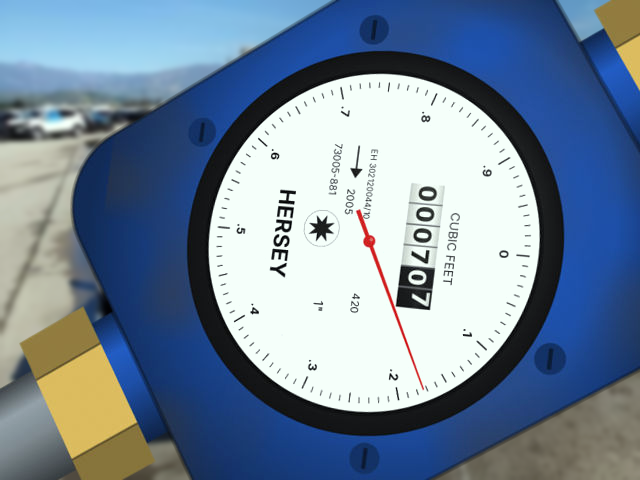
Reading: 707.17 ft³
